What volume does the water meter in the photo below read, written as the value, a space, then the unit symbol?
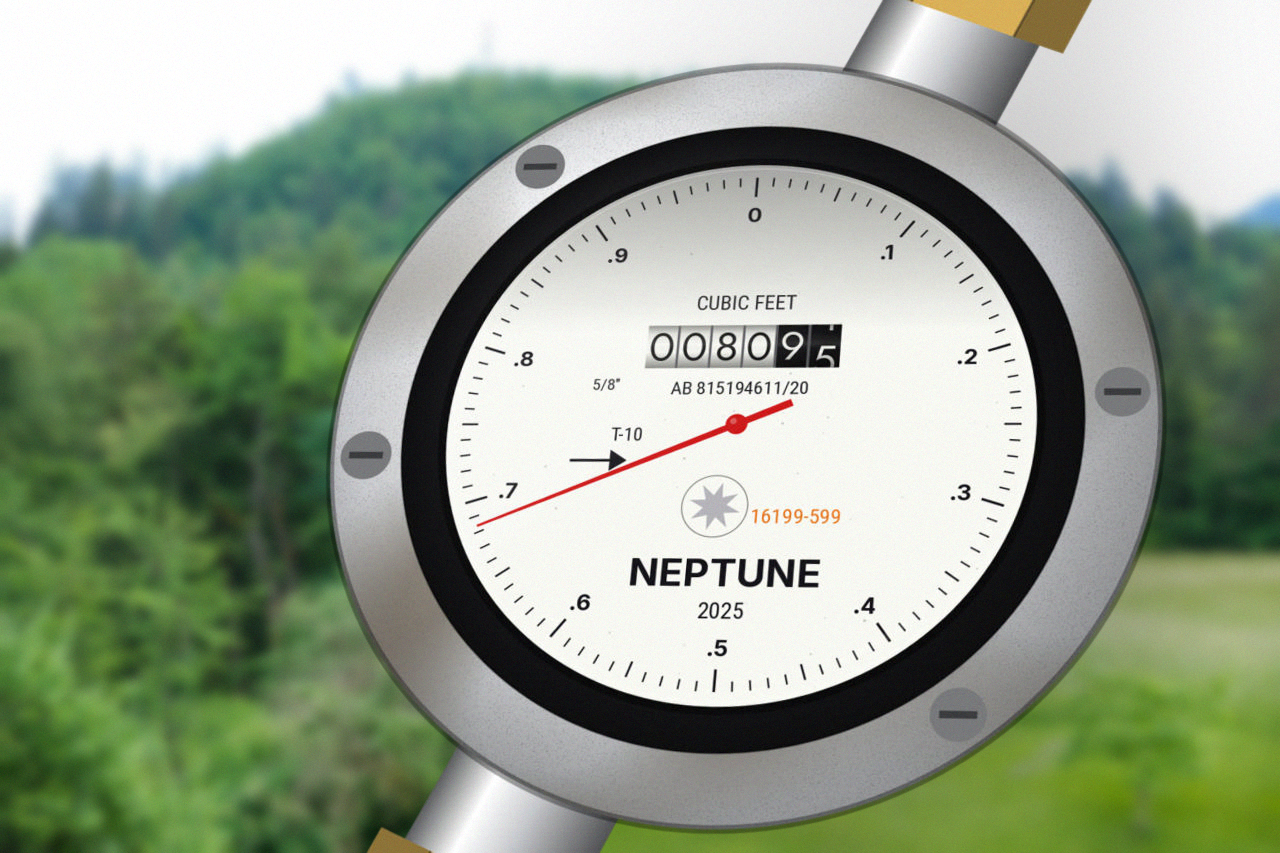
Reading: 8094.68 ft³
